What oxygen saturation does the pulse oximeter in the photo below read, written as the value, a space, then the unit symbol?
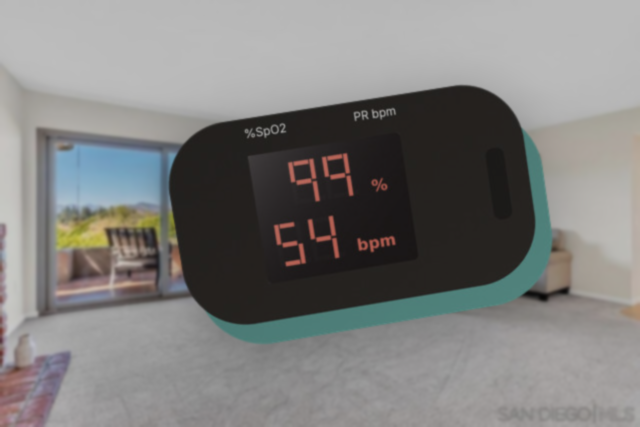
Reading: 99 %
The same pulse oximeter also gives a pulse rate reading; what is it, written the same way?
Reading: 54 bpm
